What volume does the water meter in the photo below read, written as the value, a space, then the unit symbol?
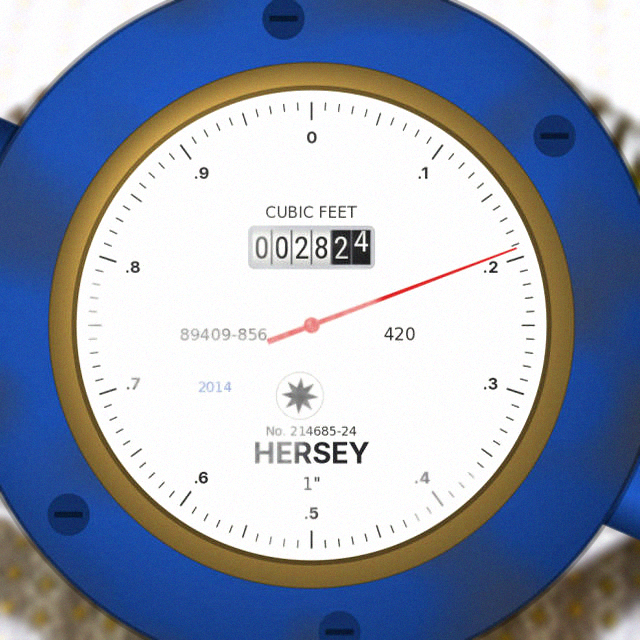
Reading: 2824.19 ft³
